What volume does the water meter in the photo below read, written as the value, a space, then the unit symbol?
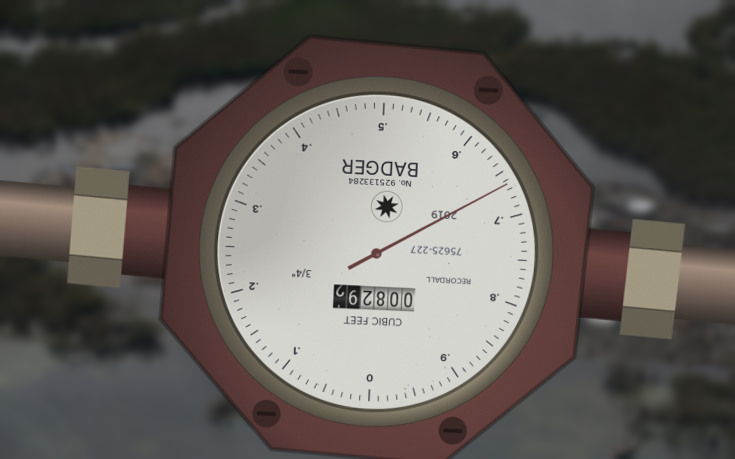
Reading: 8291.66 ft³
